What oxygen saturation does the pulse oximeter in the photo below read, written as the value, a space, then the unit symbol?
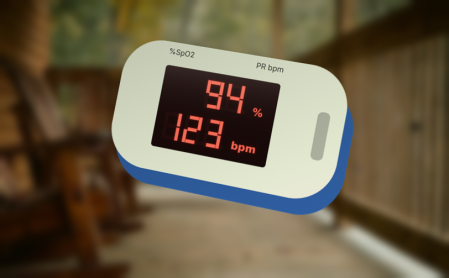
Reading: 94 %
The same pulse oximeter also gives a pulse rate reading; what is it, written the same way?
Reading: 123 bpm
